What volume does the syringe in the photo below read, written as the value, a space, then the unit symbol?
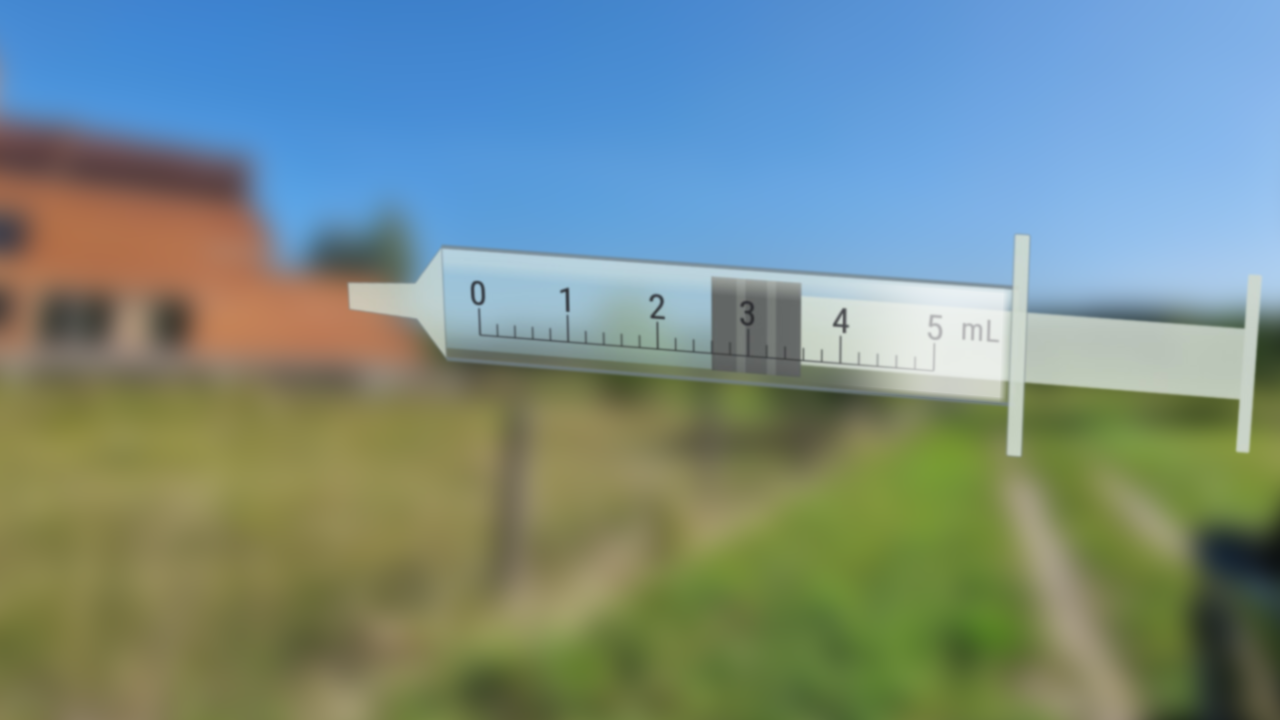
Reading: 2.6 mL
